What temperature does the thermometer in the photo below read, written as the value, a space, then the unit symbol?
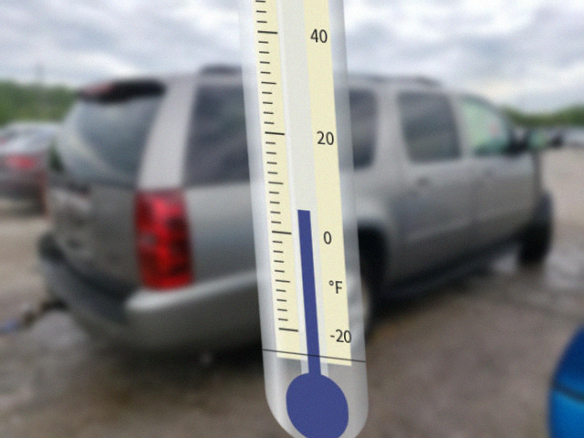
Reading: 5 °F
